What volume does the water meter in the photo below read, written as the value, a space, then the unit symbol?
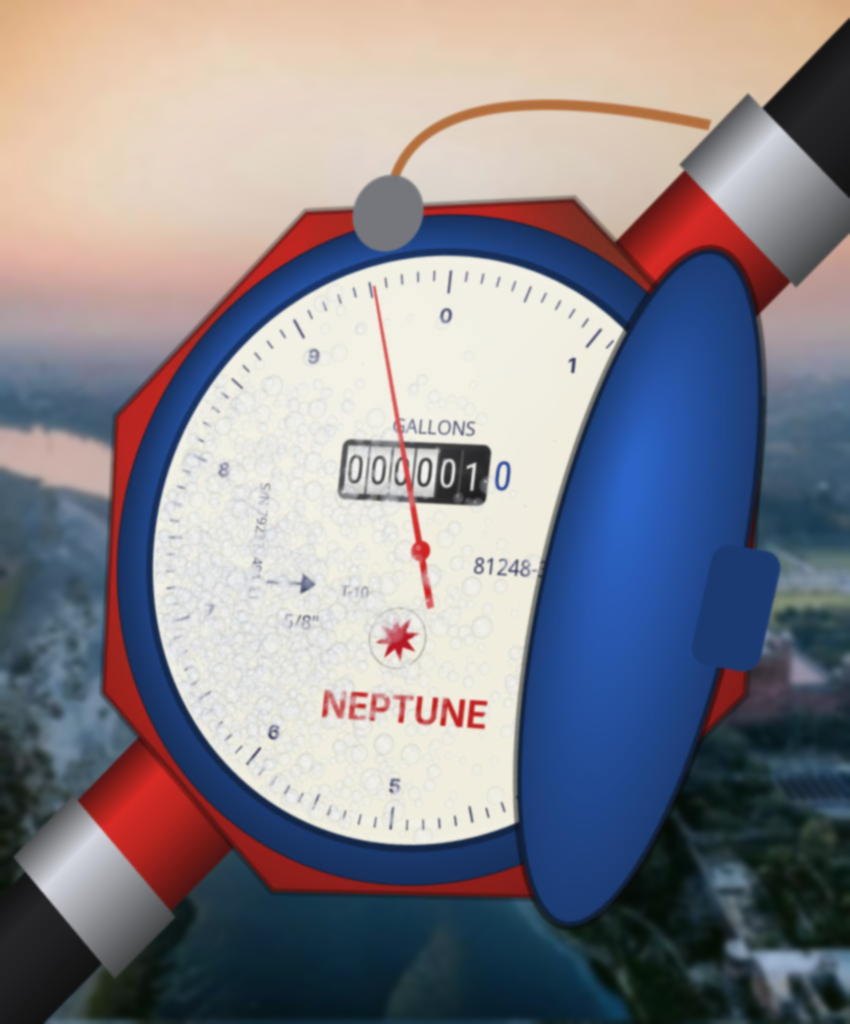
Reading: 9.5 gal
